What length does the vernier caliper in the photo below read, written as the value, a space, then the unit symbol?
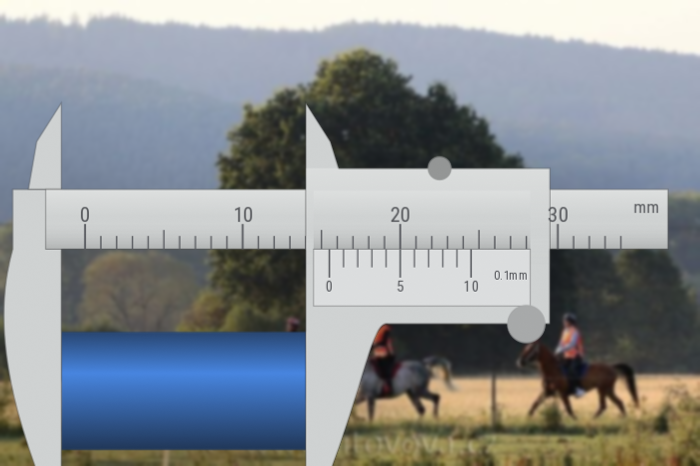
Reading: 15.5 mm
